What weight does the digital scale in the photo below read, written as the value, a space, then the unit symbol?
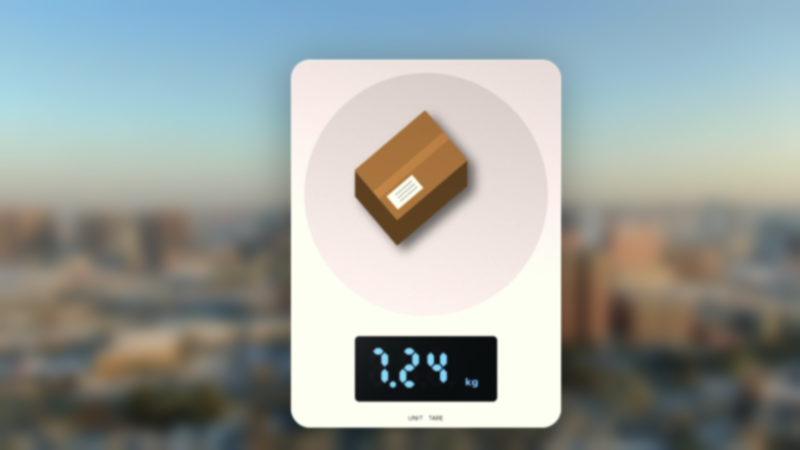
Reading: 7.24 kg
